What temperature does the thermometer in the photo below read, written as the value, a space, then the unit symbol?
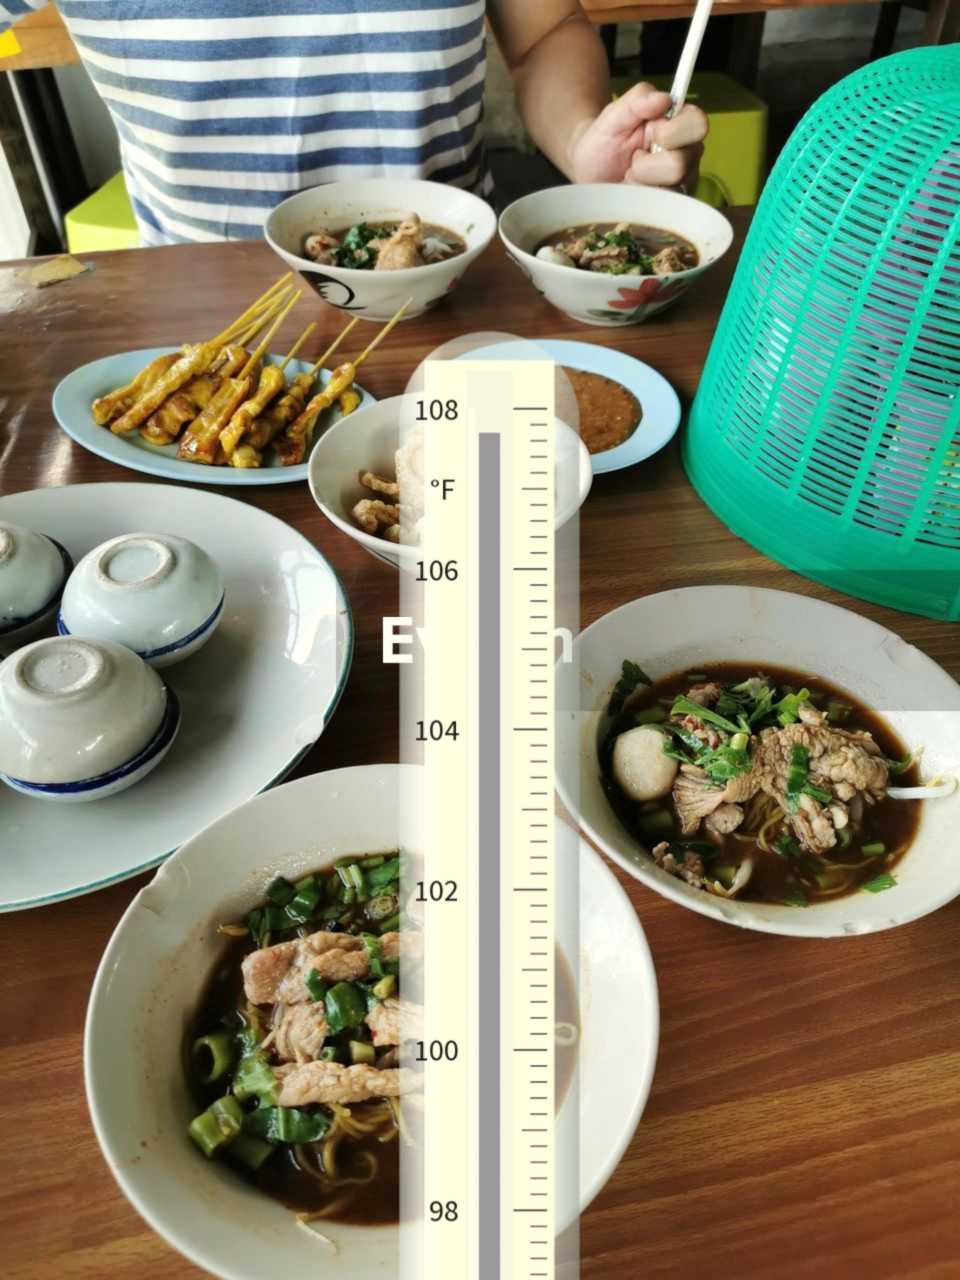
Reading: 107.7 °F
